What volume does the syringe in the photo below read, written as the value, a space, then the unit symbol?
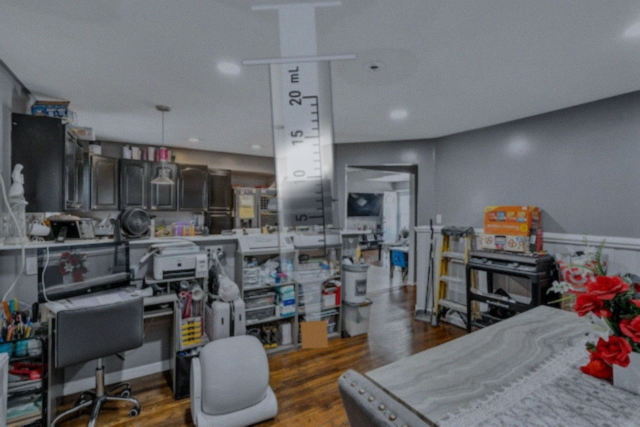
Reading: 4 mL
